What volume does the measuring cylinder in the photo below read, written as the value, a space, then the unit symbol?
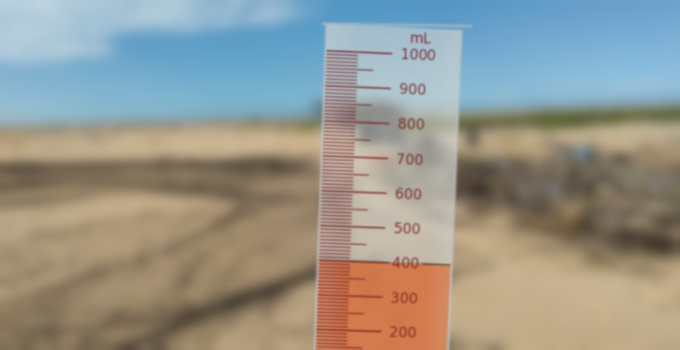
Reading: 400 mL
